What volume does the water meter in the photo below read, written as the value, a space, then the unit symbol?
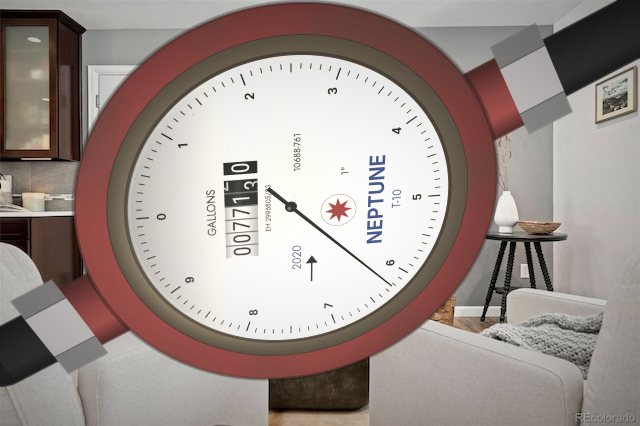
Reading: 77126.2 gal
